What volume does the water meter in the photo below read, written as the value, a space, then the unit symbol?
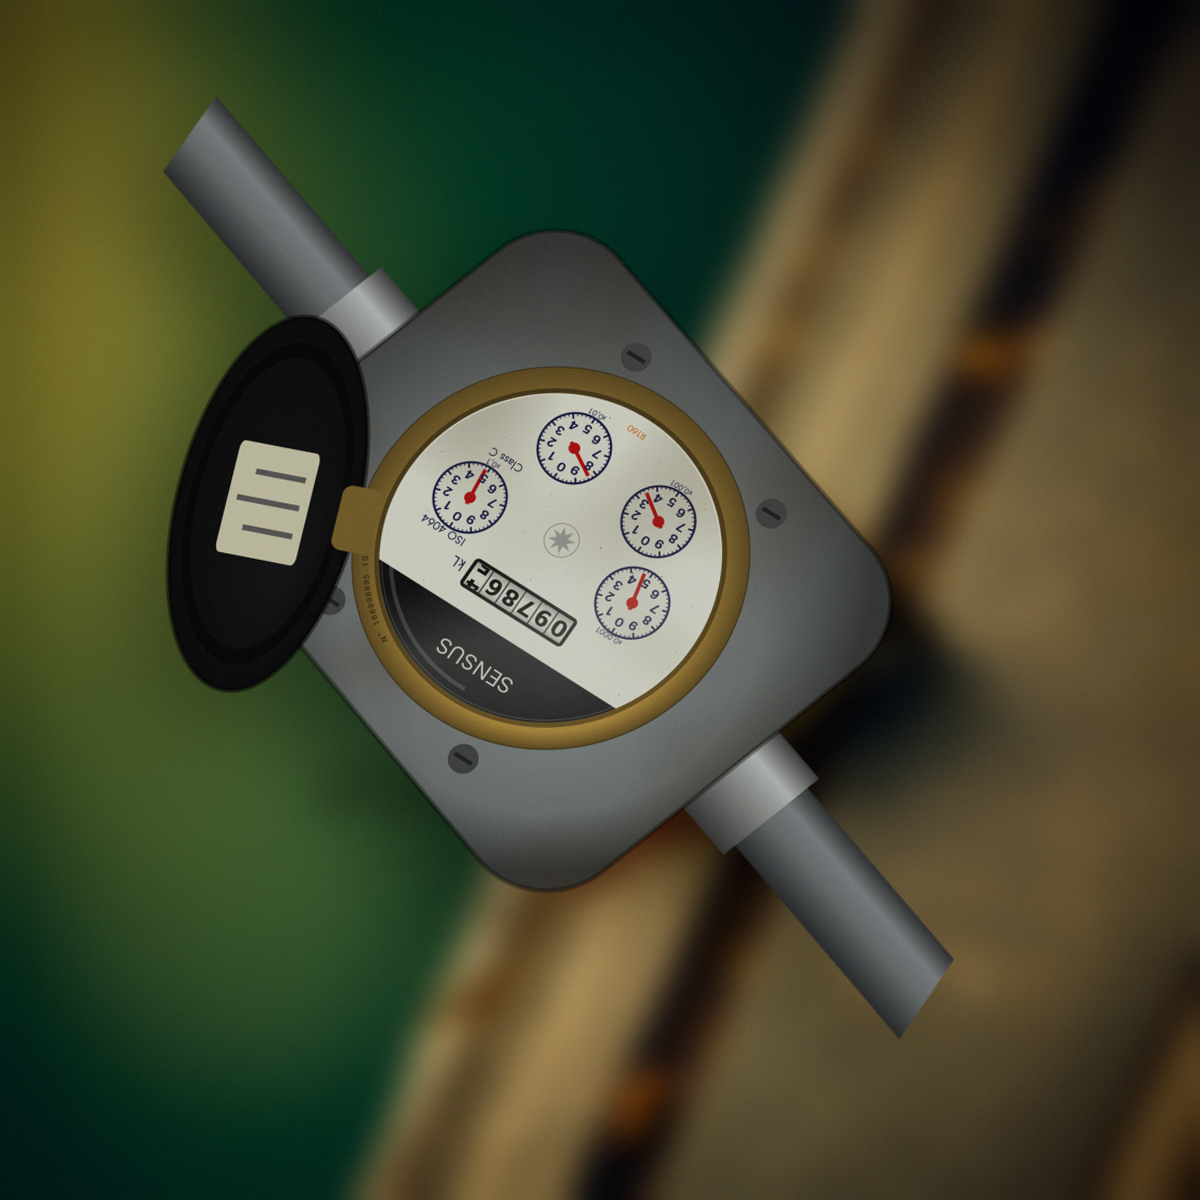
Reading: 97864.4834 kL
